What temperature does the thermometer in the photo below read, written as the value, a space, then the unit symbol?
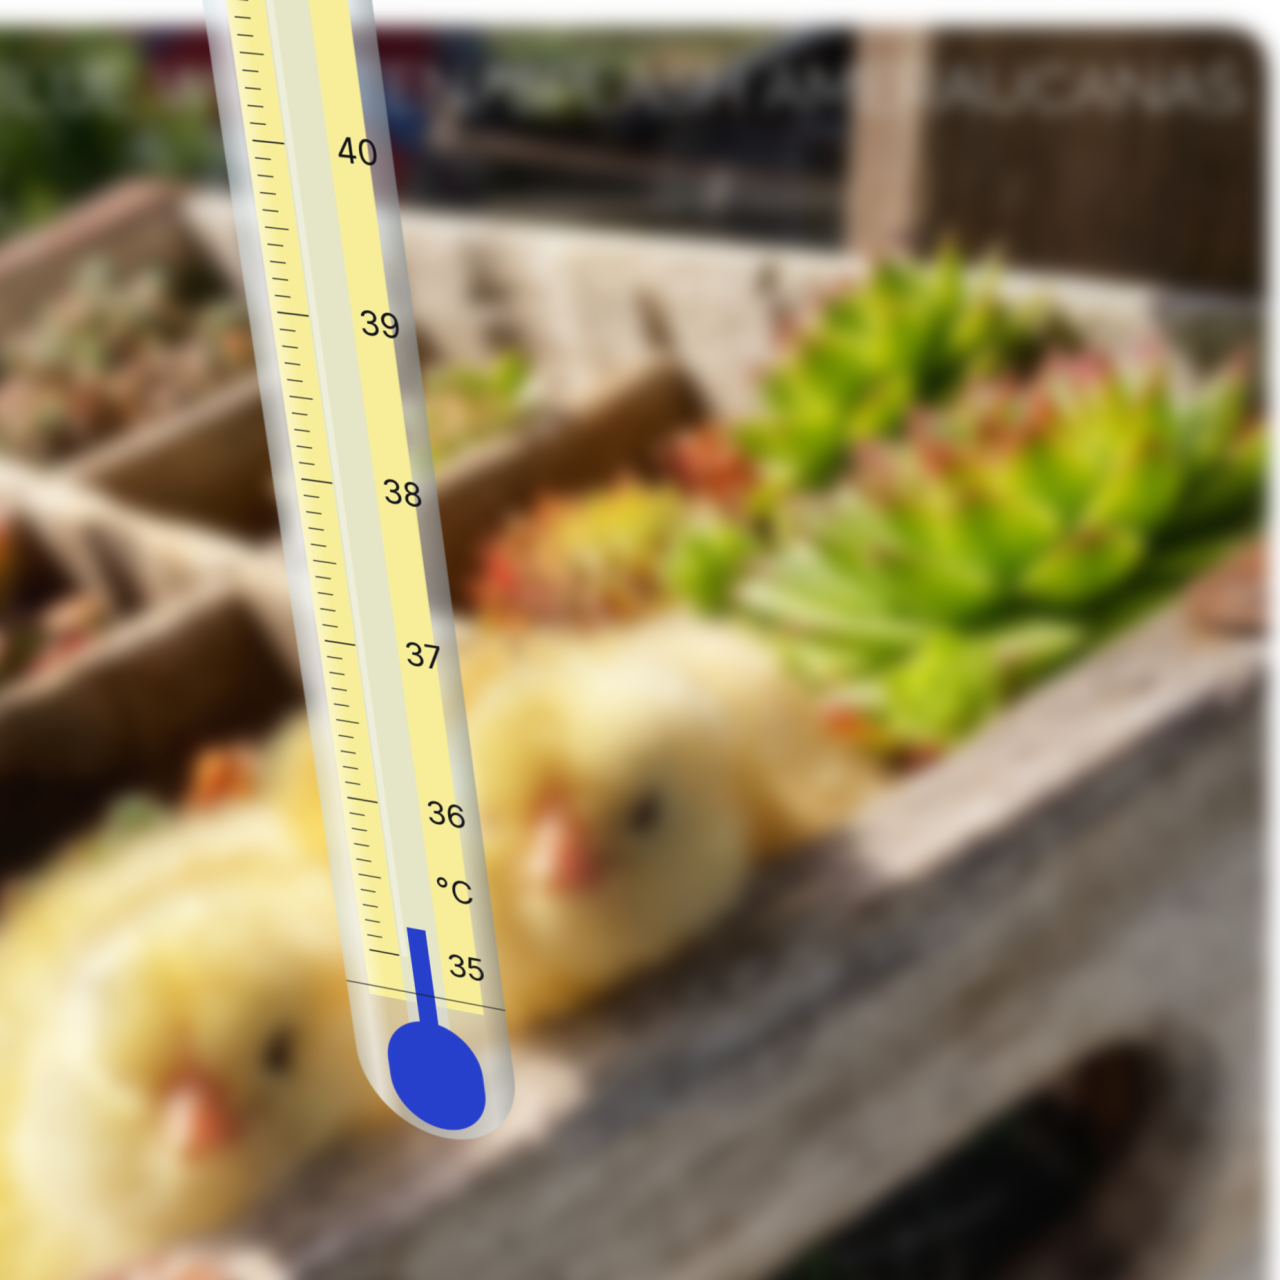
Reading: 35.2 °C
